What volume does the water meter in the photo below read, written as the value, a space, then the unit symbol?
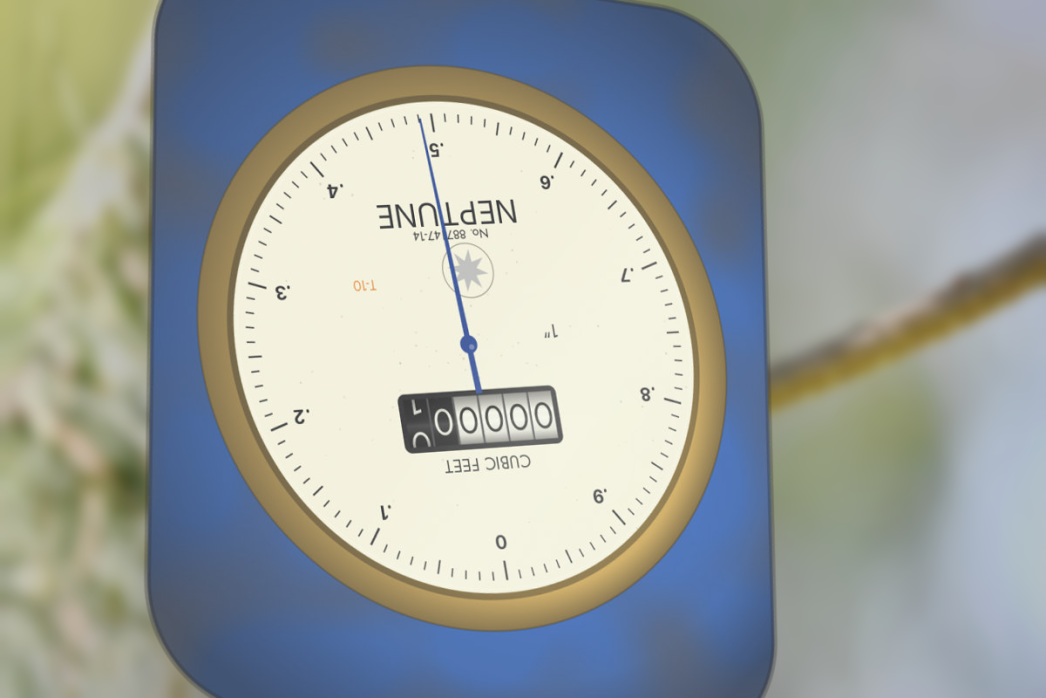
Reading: 0.49 ft³
